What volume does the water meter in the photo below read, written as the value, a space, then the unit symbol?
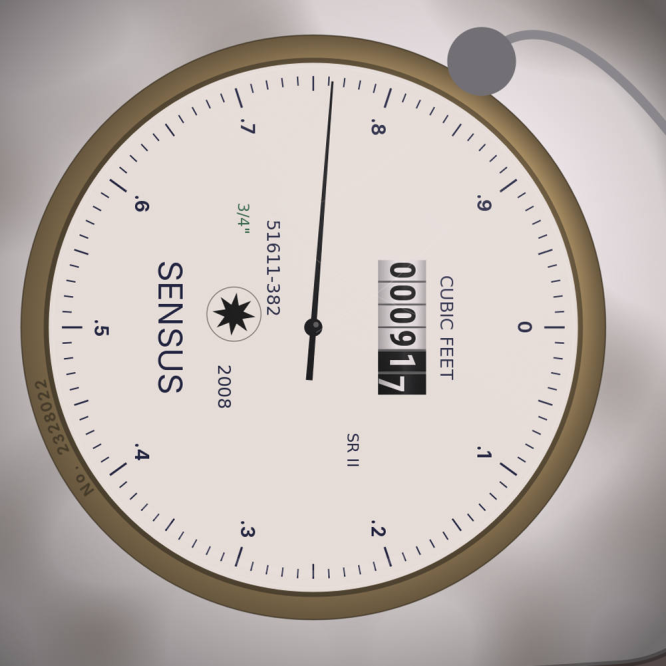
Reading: 916.76 ft³
